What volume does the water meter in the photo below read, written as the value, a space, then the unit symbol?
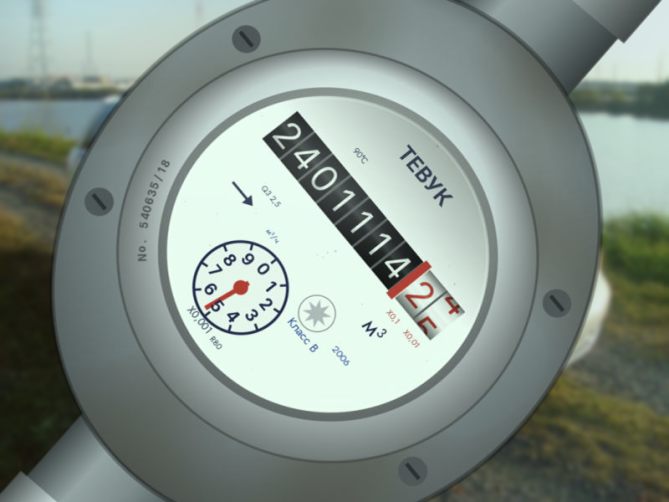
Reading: 2401114.245 m³
